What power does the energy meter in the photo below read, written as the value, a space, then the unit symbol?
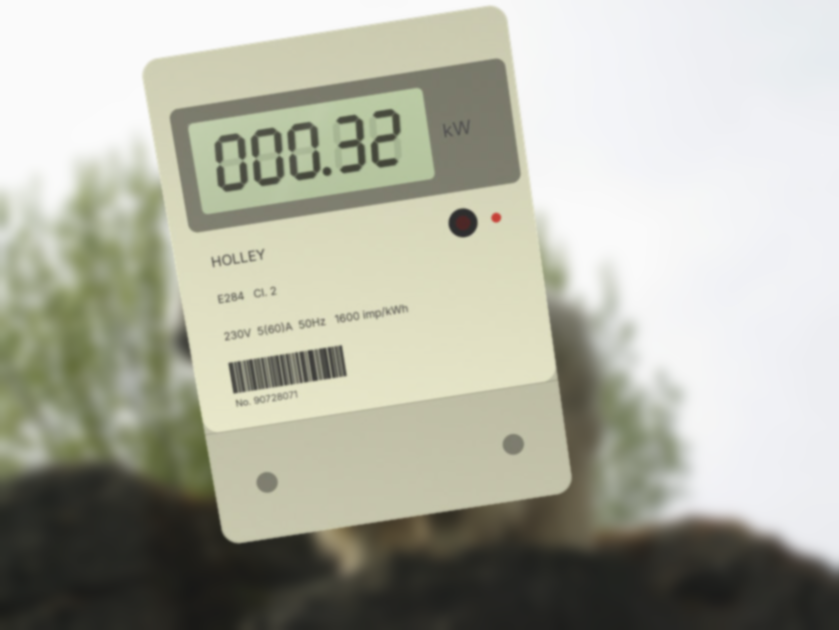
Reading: 0.32 kW
